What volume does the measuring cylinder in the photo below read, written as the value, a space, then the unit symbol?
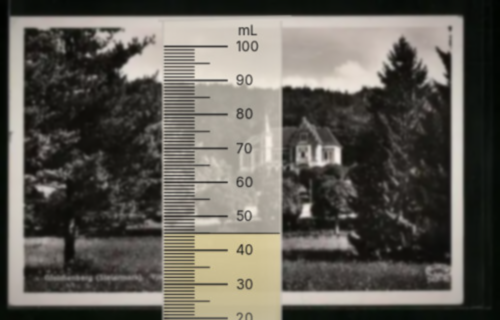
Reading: 45 mL
